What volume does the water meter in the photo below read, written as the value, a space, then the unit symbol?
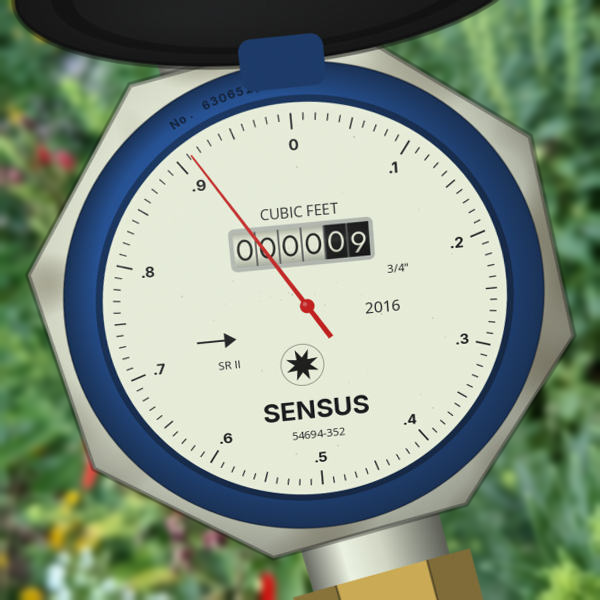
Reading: 8.91 ft³
